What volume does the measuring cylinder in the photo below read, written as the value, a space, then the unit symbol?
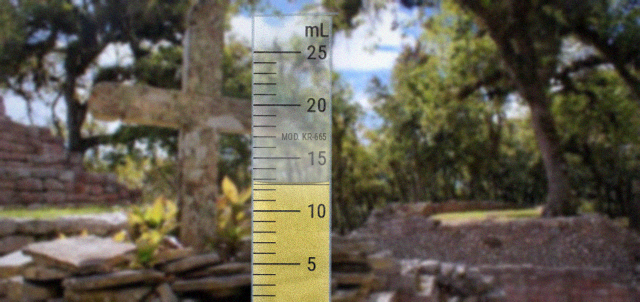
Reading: 12.5 mL
